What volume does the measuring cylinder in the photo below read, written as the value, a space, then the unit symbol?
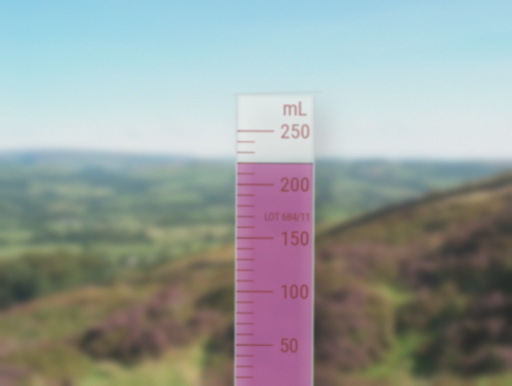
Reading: 220 mL
